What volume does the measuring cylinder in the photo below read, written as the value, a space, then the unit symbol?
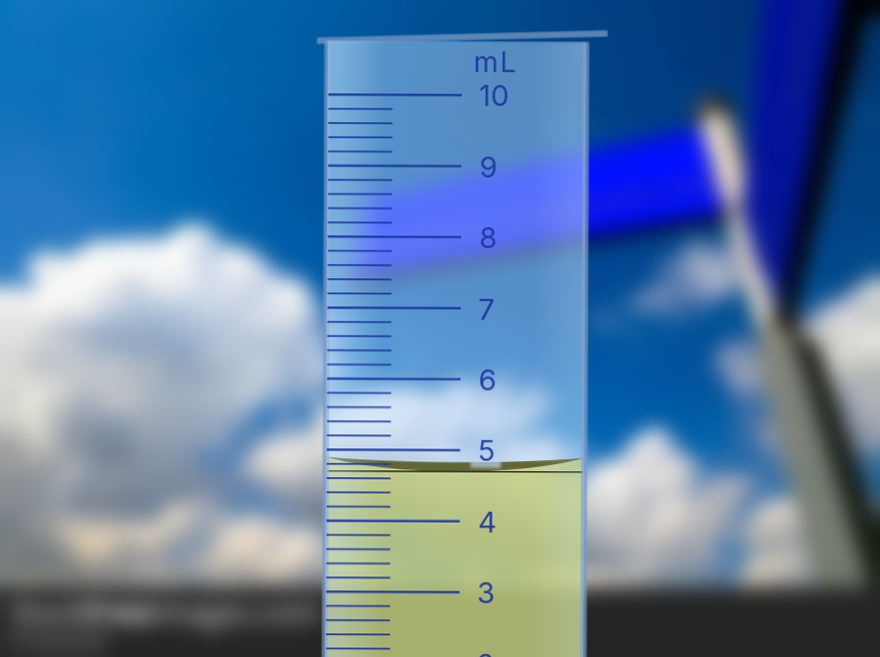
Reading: 4.7 mL
